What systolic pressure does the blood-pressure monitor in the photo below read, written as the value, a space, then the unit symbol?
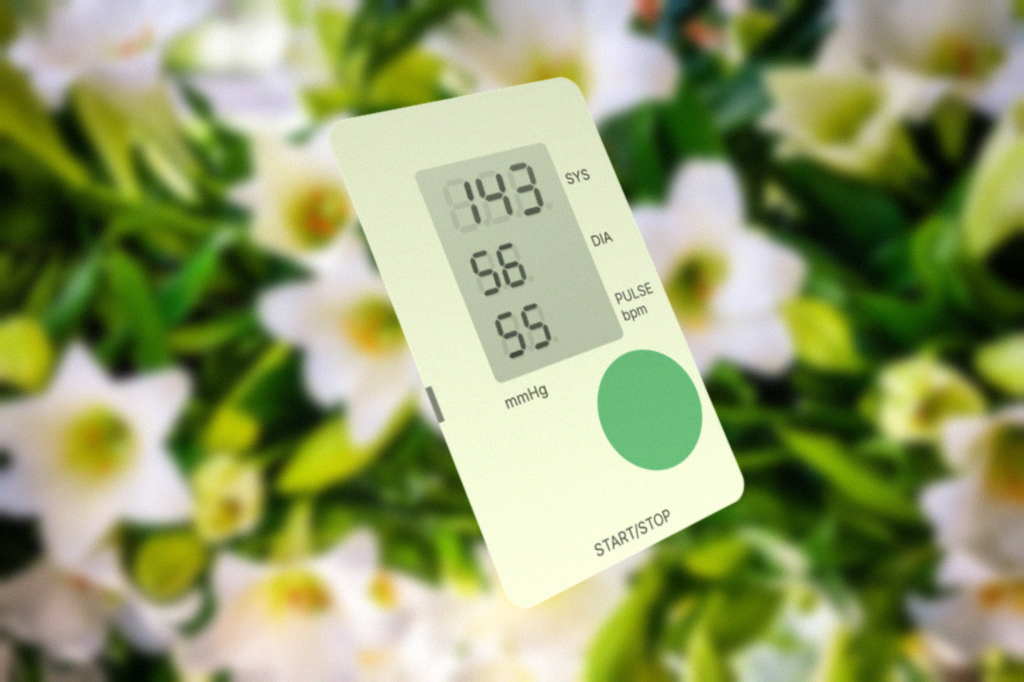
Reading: 143 mmHg
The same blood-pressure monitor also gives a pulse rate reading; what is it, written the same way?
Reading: 55 bpm
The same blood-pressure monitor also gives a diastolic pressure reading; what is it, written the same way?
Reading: 56 mmHg
